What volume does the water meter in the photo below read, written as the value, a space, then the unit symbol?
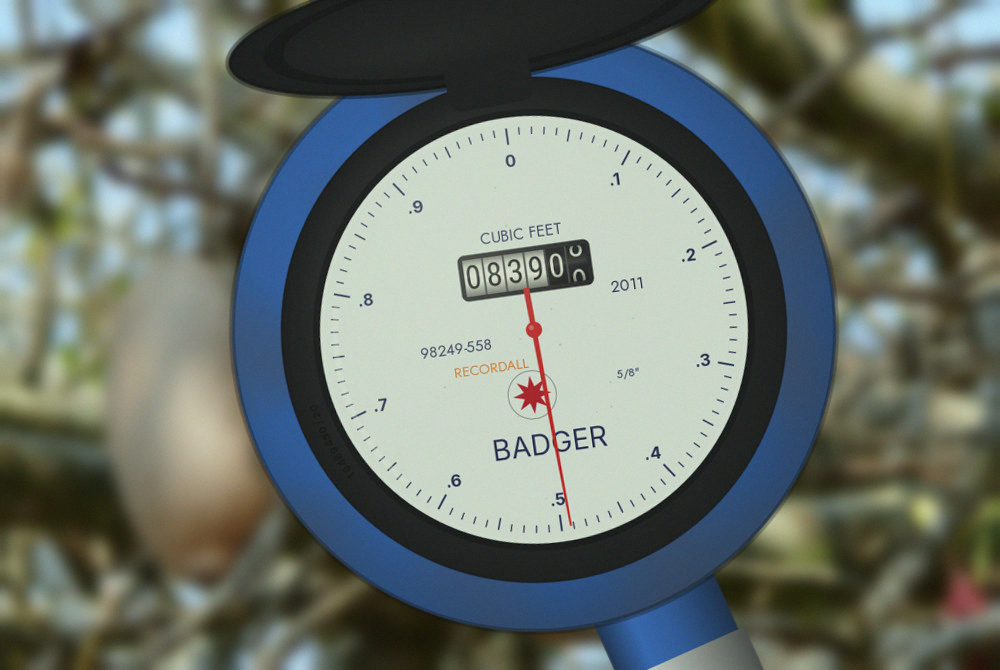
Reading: 83908.49 ft³
